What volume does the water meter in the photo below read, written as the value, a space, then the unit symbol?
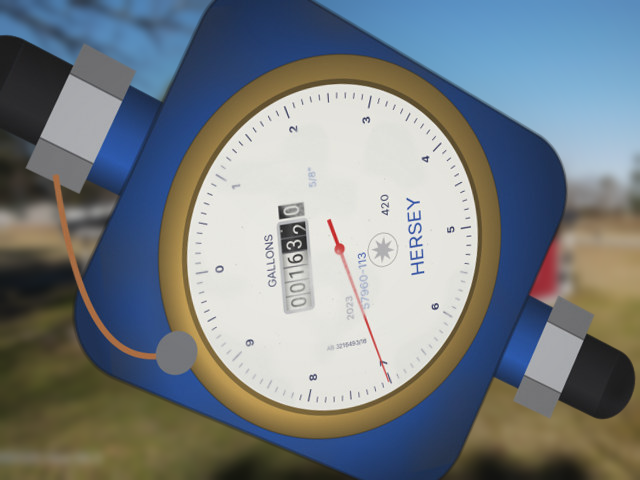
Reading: 16317.0 gal
